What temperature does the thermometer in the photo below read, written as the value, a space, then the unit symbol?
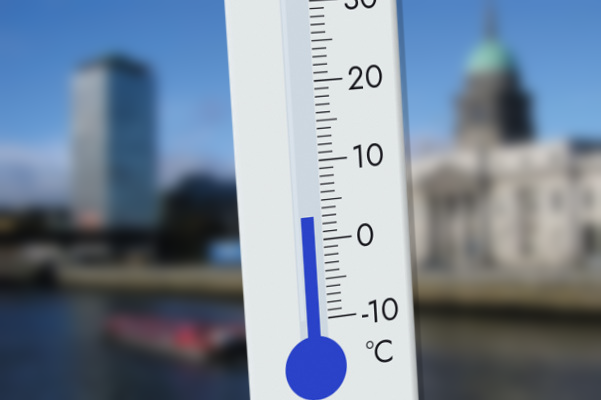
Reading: 3 °C
